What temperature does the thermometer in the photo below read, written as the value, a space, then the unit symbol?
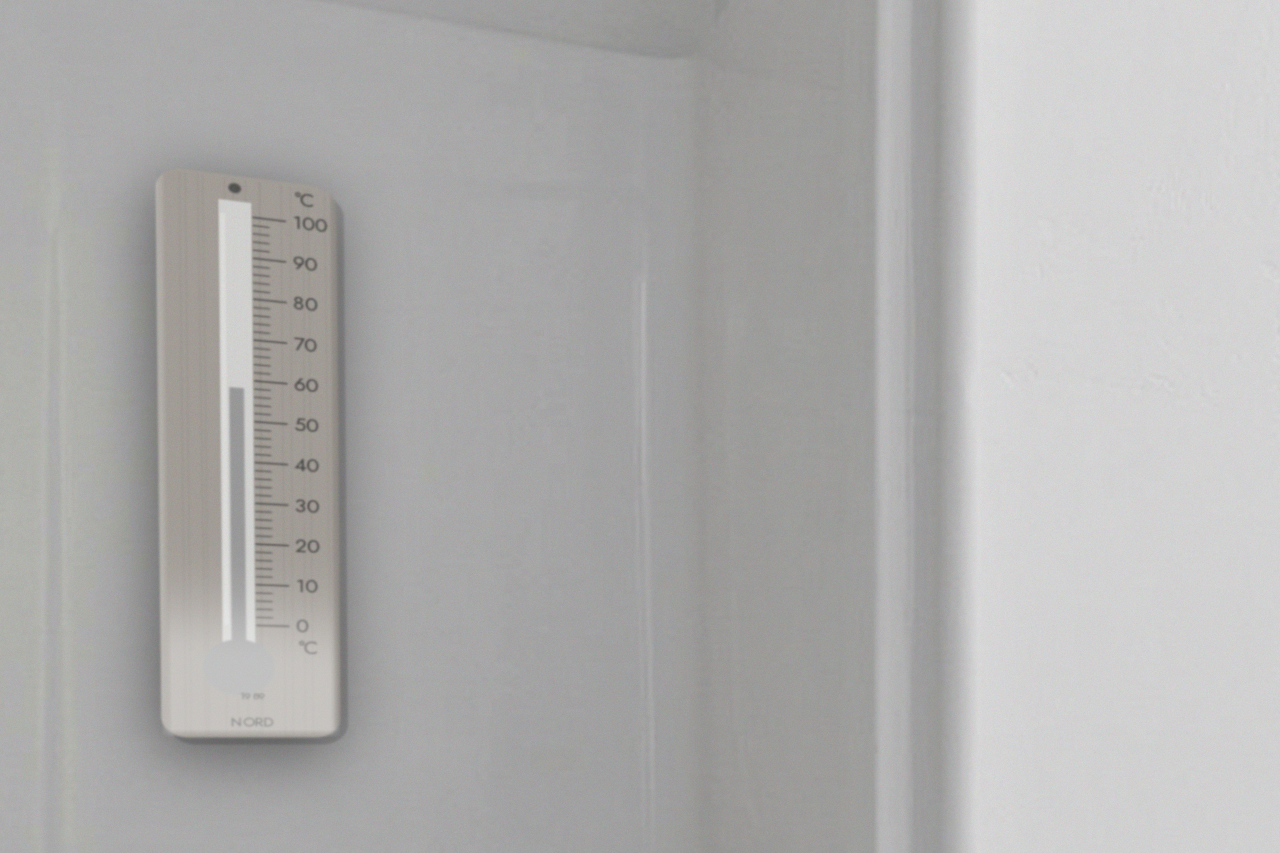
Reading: 58 °C
